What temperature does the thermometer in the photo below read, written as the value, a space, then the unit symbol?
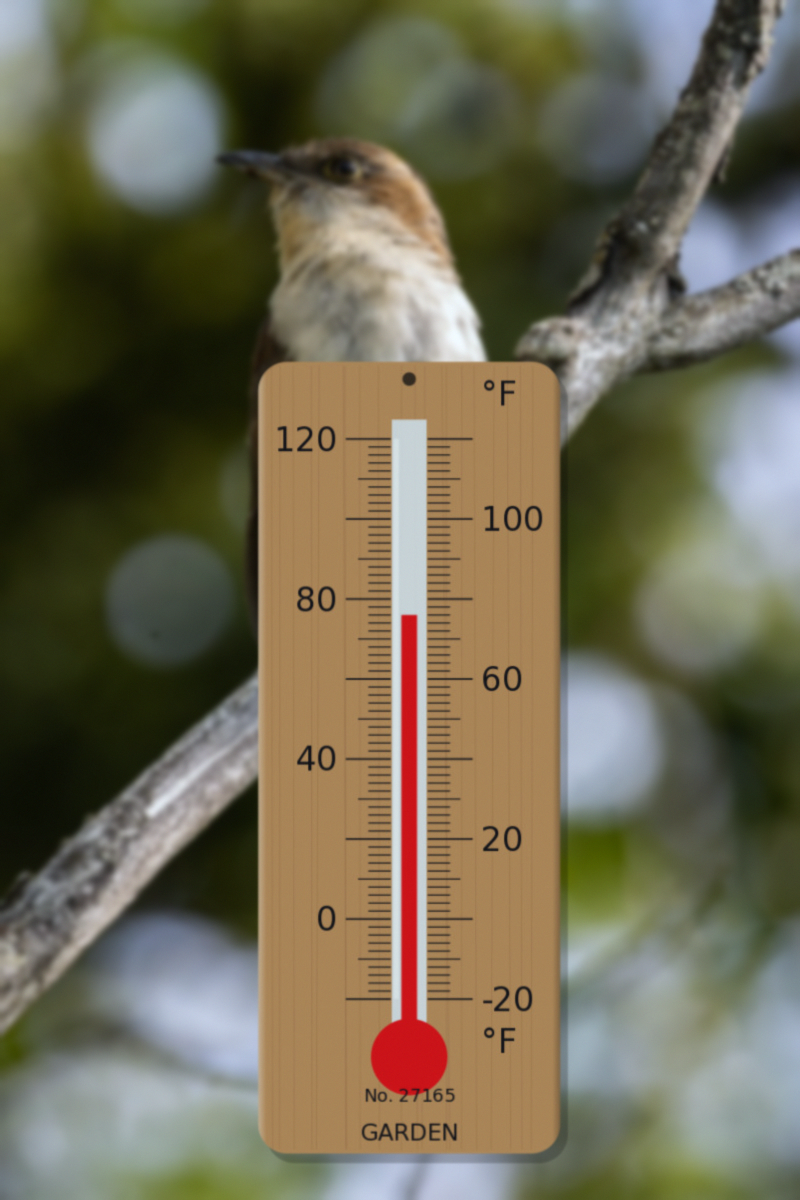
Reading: 76 °F
